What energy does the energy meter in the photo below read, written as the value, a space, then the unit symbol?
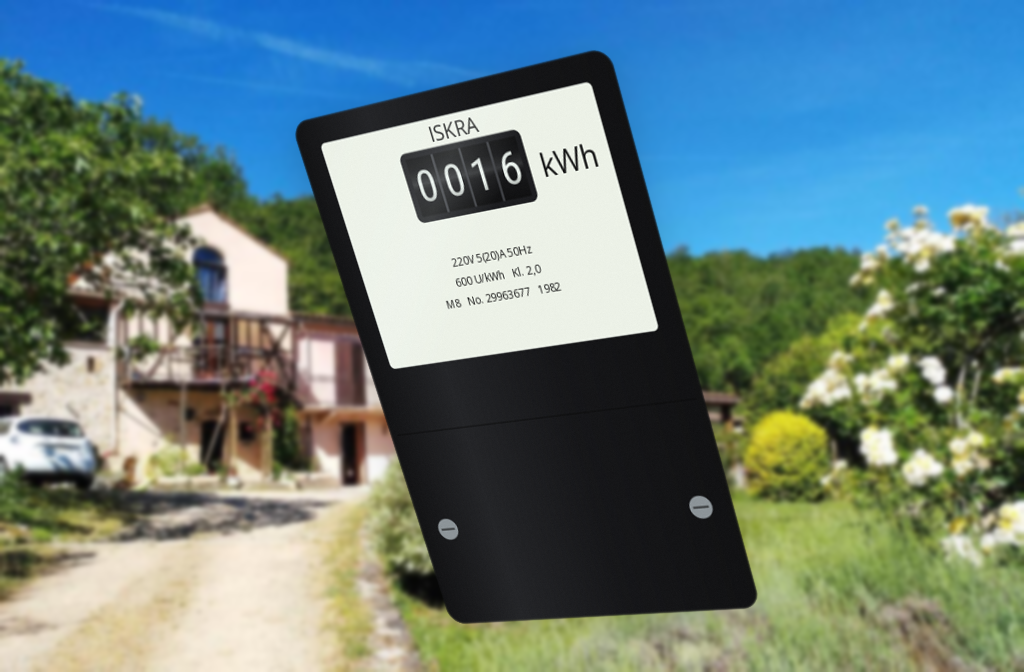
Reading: 16 kWh
